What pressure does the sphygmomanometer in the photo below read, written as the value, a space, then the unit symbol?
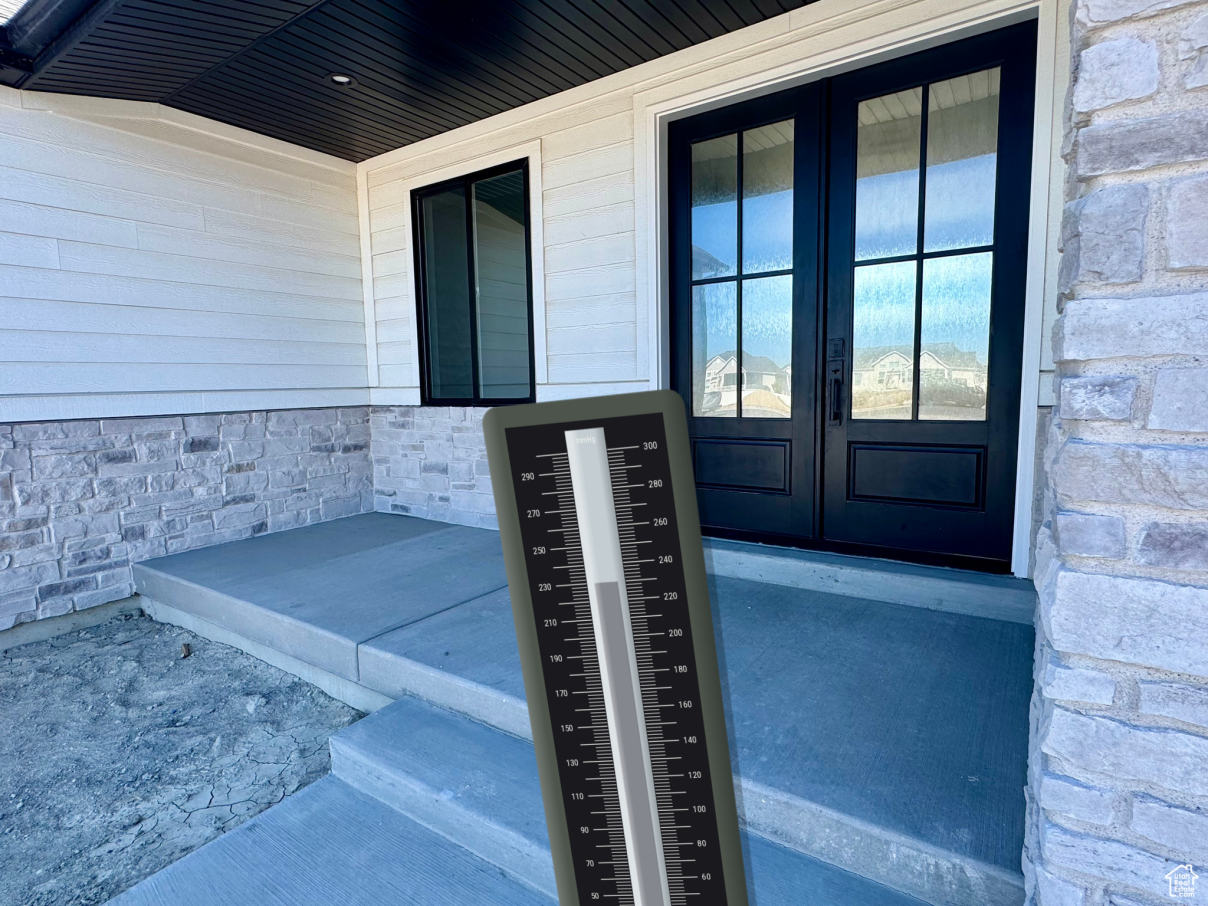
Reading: 230 mmHg
